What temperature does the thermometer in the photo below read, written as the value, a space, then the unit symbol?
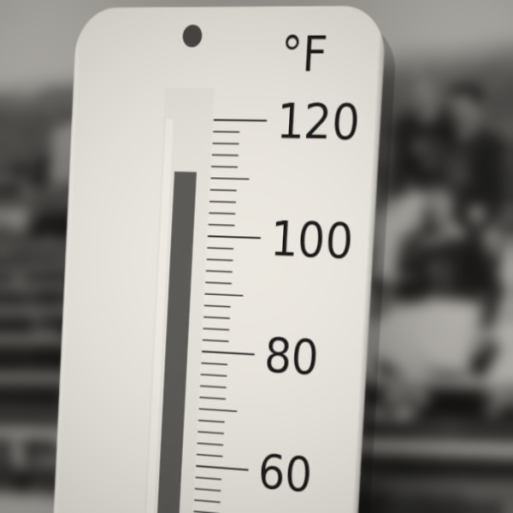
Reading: 111 °F
